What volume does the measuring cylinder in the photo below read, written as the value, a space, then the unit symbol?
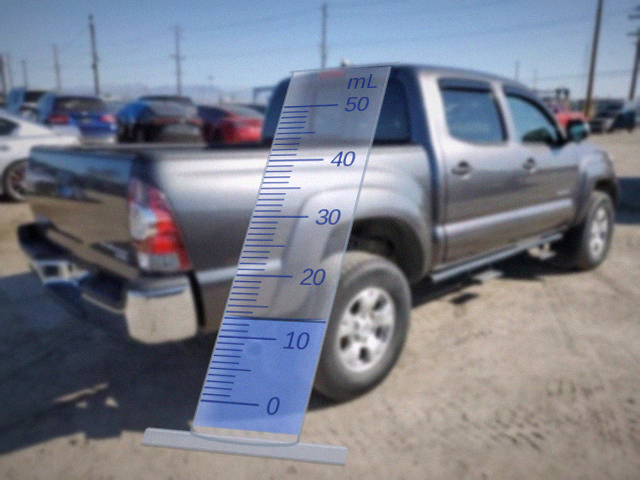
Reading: 13 mL
